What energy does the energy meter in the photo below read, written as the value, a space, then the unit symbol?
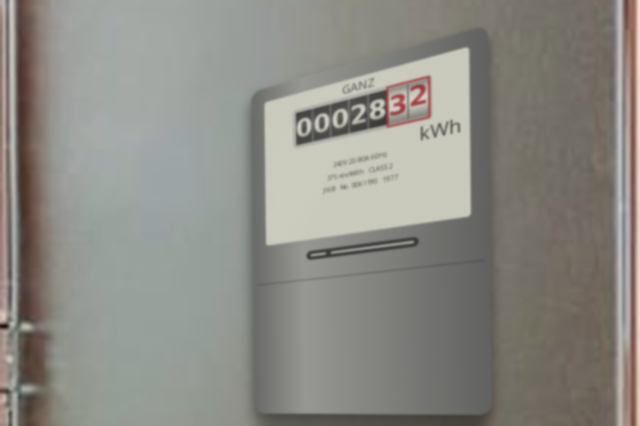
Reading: 28.32 kWh
